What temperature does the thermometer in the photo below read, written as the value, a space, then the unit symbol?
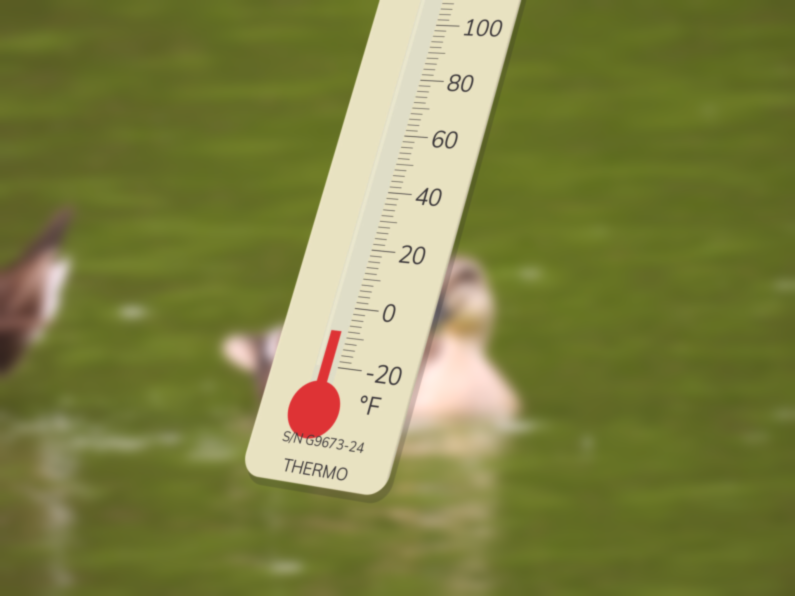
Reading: -8 °F
